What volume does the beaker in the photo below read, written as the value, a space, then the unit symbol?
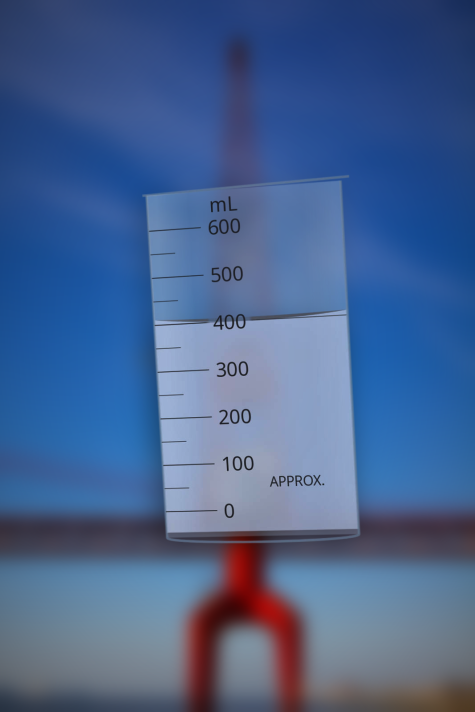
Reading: 400 mL
